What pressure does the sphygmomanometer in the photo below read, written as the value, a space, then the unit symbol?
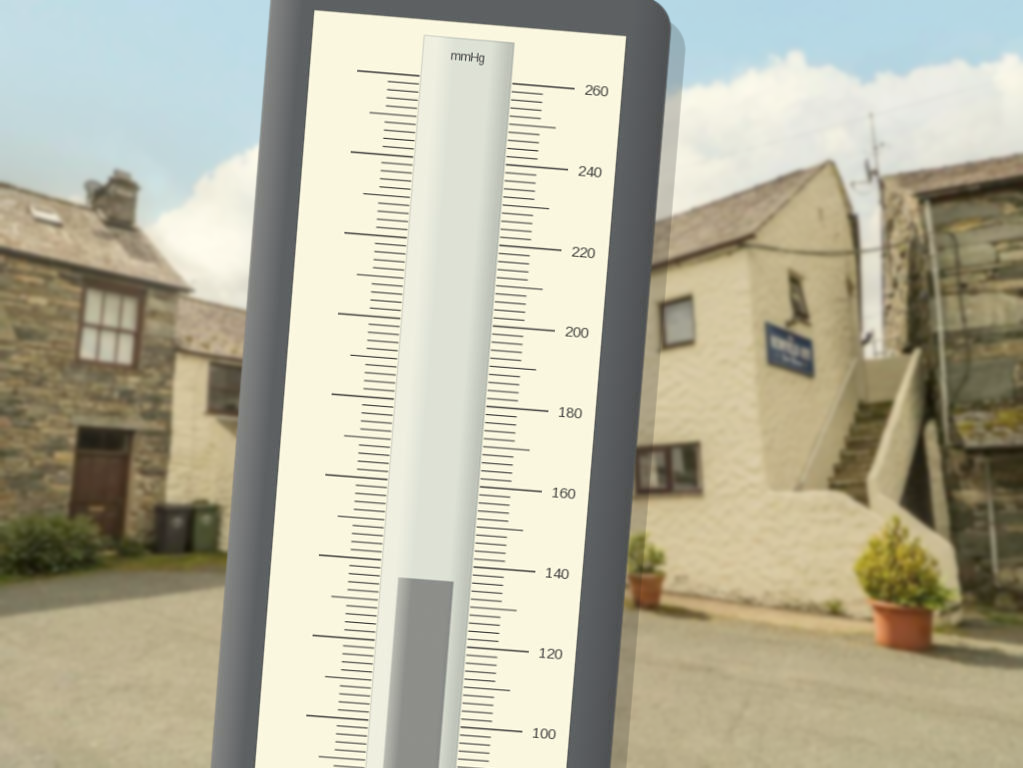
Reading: 136 mmHg
